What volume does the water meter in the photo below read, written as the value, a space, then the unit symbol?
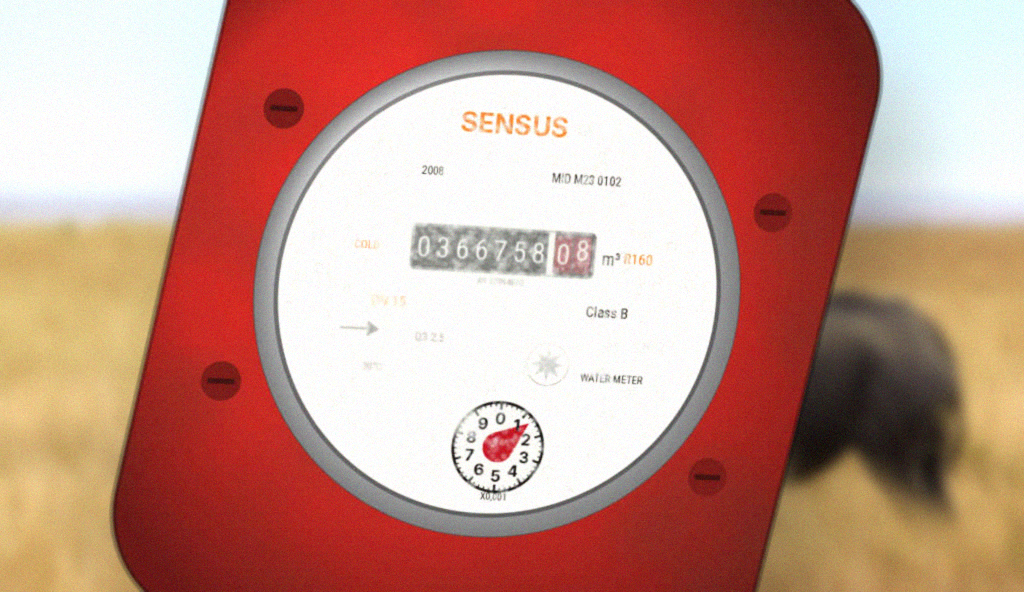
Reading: 366758.081 m³
